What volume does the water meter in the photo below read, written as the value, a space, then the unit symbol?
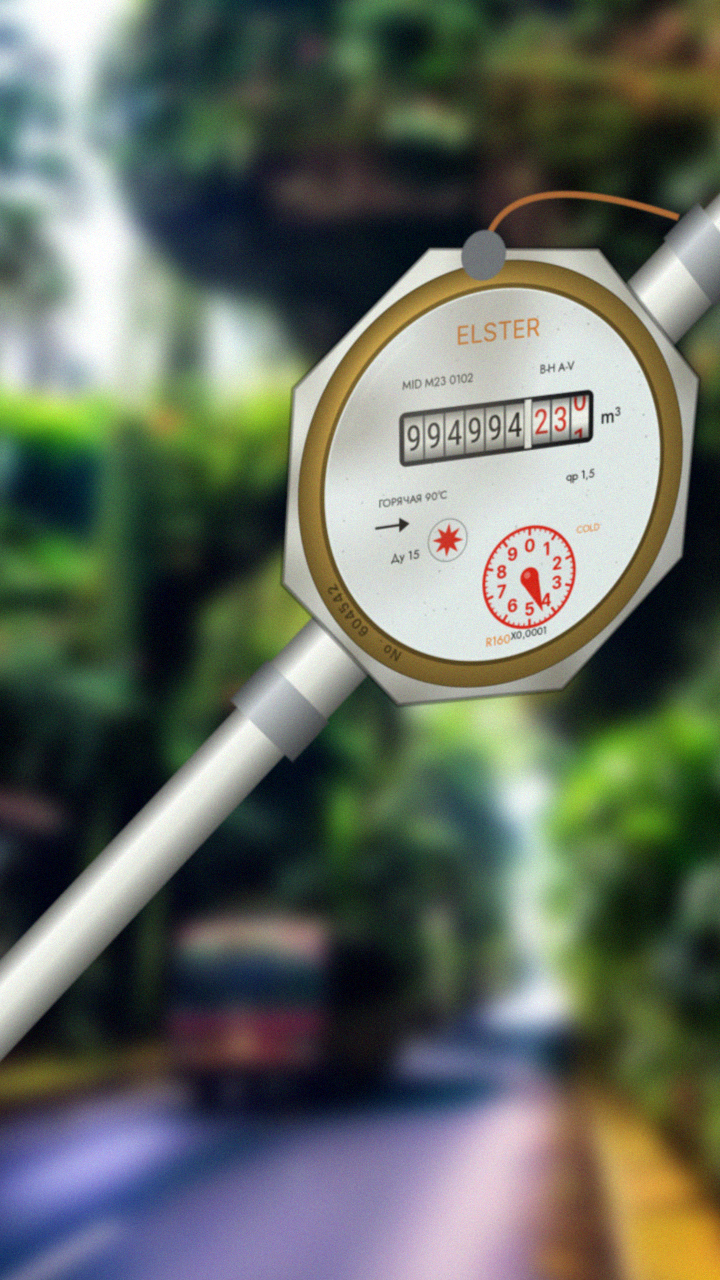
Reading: 994994.2304 m³
